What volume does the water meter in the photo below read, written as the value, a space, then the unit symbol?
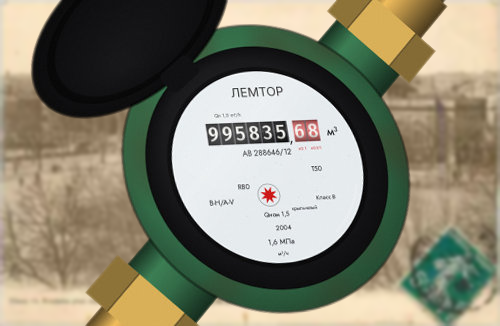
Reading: 995835.68 m³
